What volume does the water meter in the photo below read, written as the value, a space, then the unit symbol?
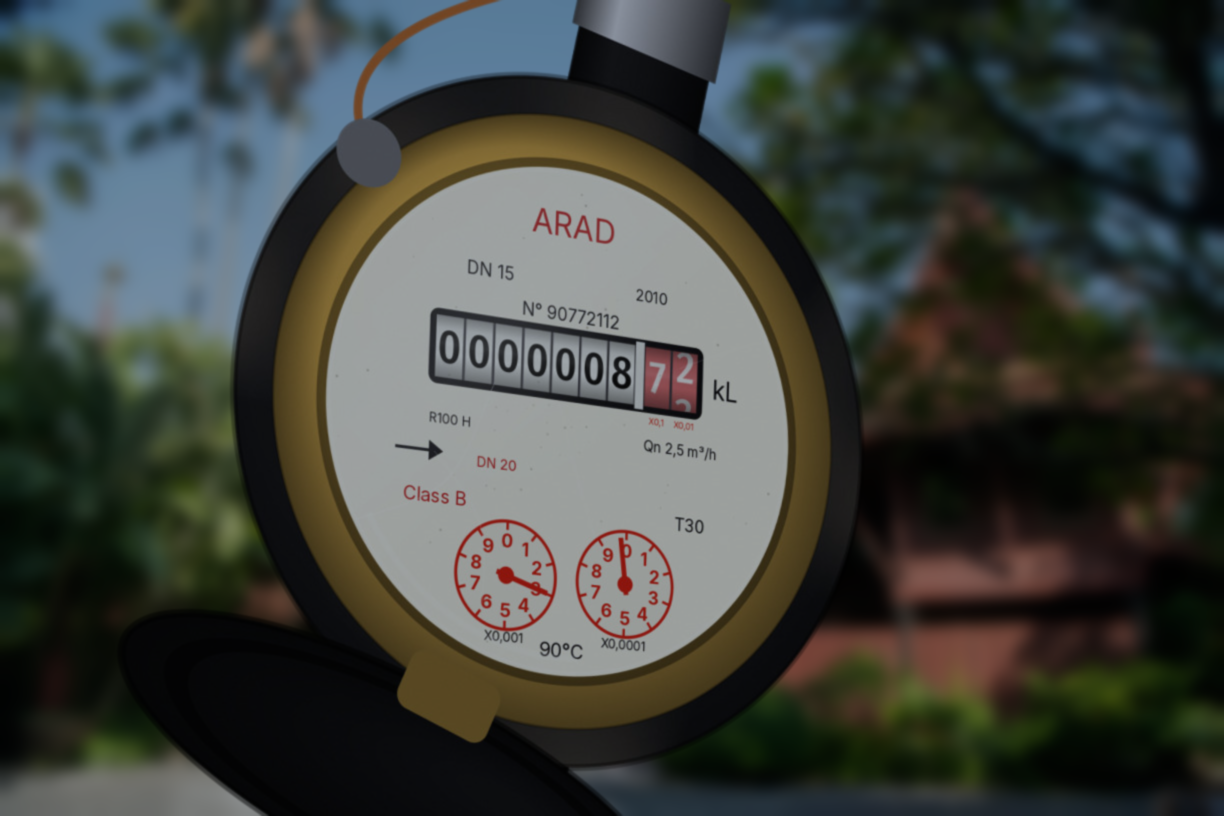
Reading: 8.7229 kL
